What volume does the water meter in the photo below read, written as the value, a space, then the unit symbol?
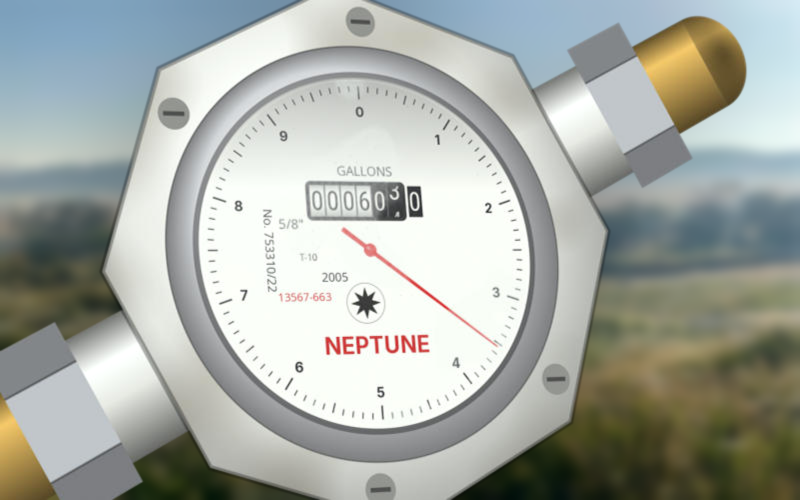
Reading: 6033.5 gal
